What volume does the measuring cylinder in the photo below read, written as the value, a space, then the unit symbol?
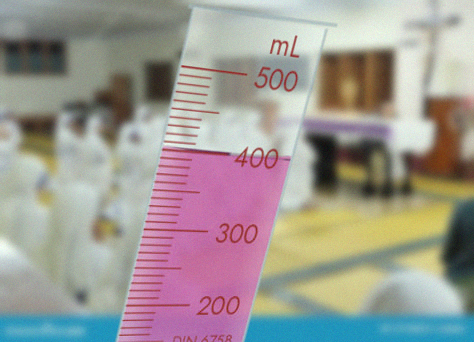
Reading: 400 mL
